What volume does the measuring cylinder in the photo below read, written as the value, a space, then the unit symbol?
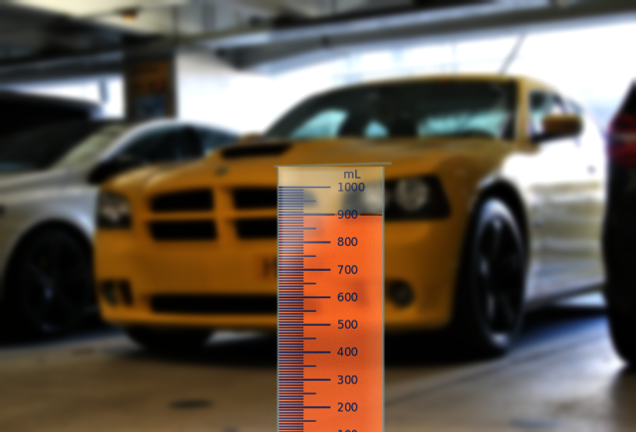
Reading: 900 mL
